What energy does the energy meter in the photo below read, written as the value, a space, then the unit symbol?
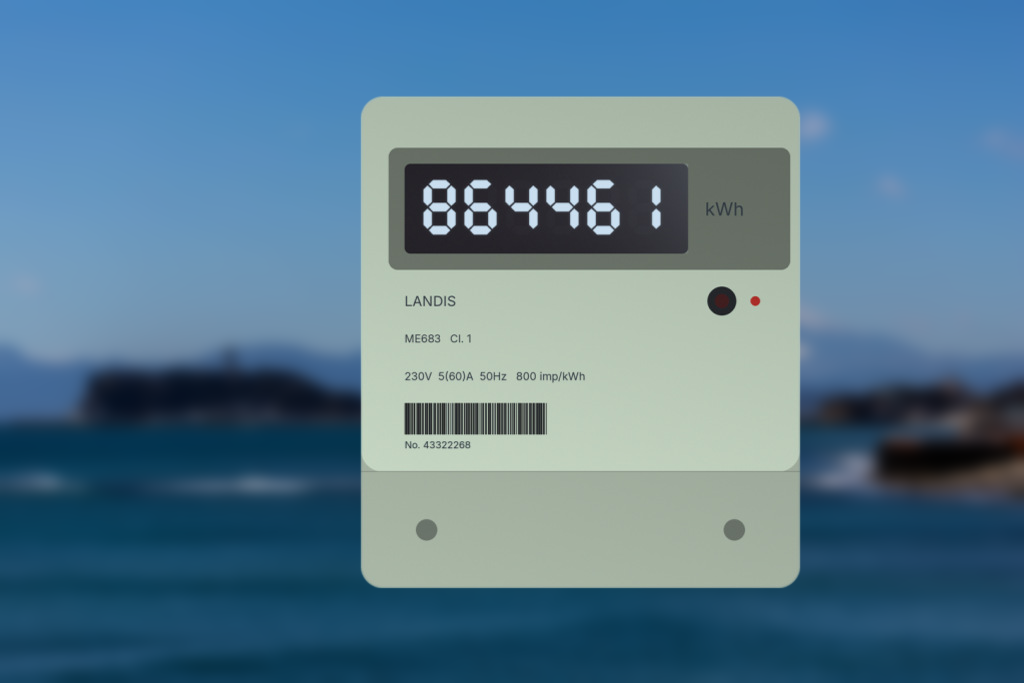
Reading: 864461 kWh
